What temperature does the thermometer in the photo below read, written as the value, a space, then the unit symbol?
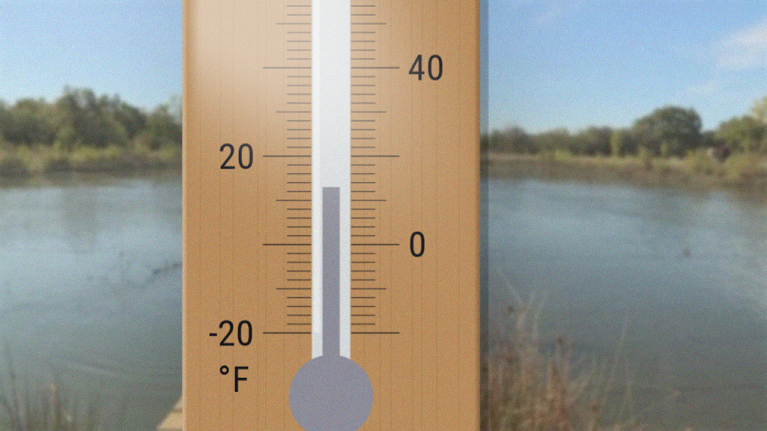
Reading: 13 °F
